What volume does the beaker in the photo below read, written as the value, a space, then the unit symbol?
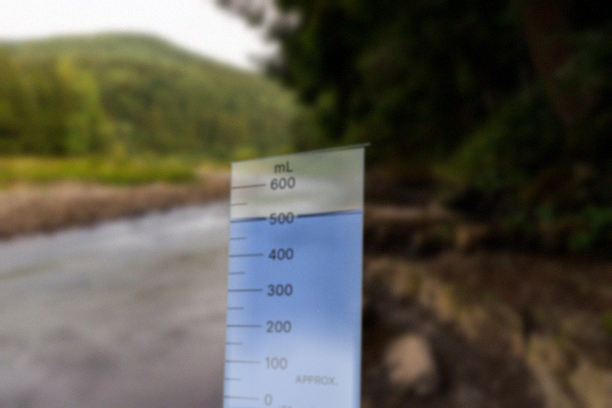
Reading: 500 mL
